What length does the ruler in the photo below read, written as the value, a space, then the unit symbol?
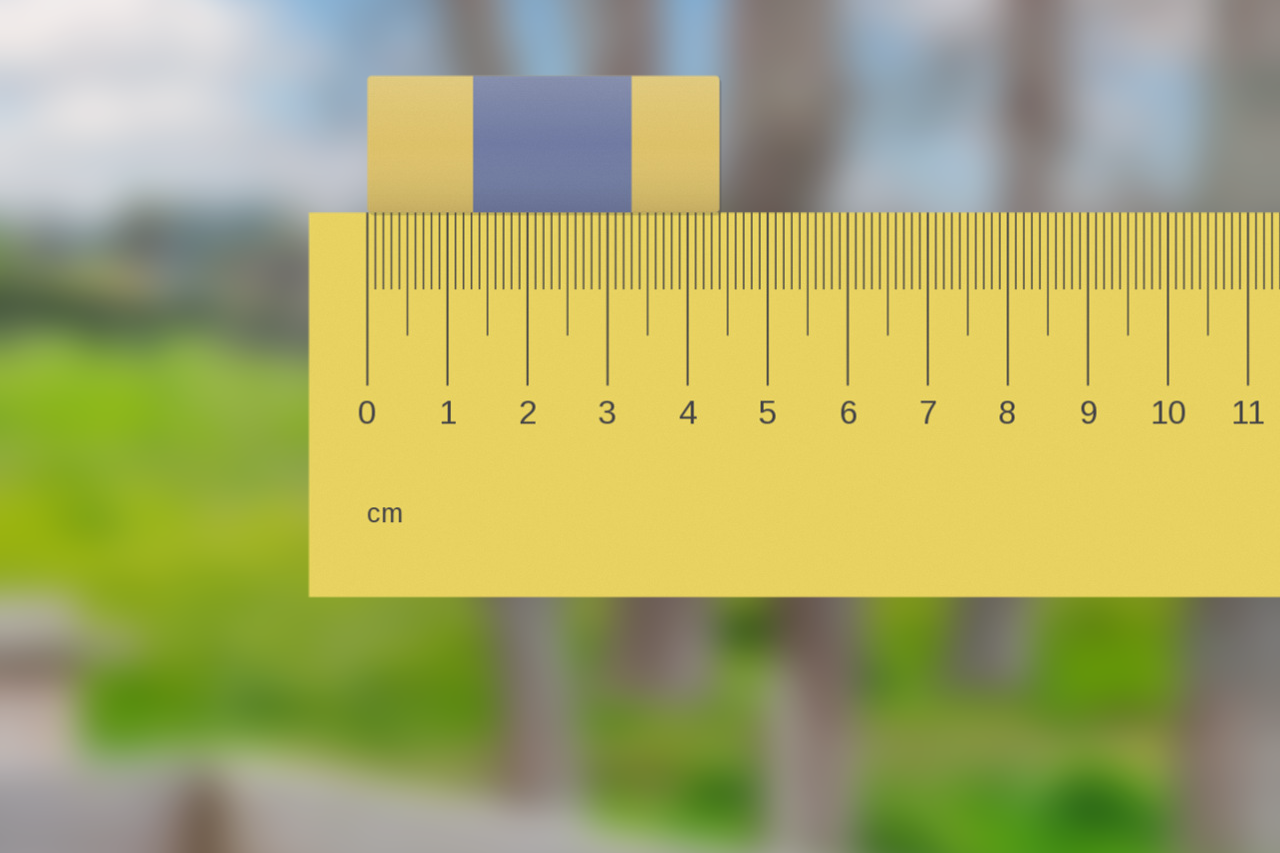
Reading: 4.4 cm
